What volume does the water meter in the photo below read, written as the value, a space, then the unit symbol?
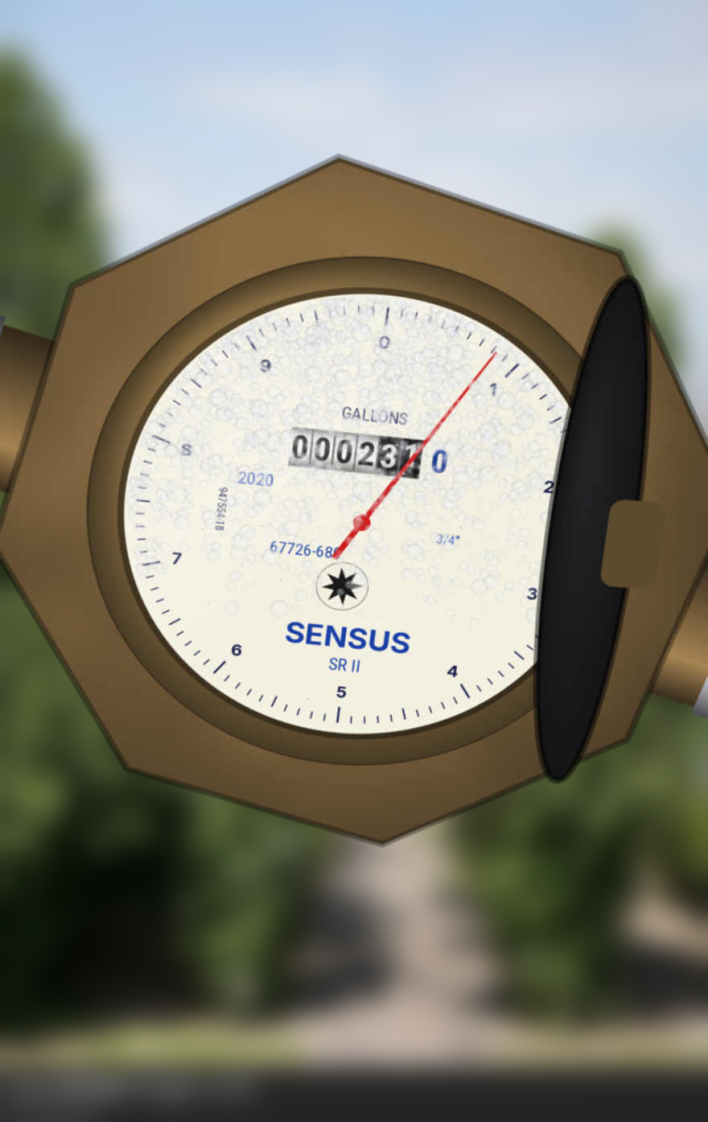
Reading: 2310.8 gal
